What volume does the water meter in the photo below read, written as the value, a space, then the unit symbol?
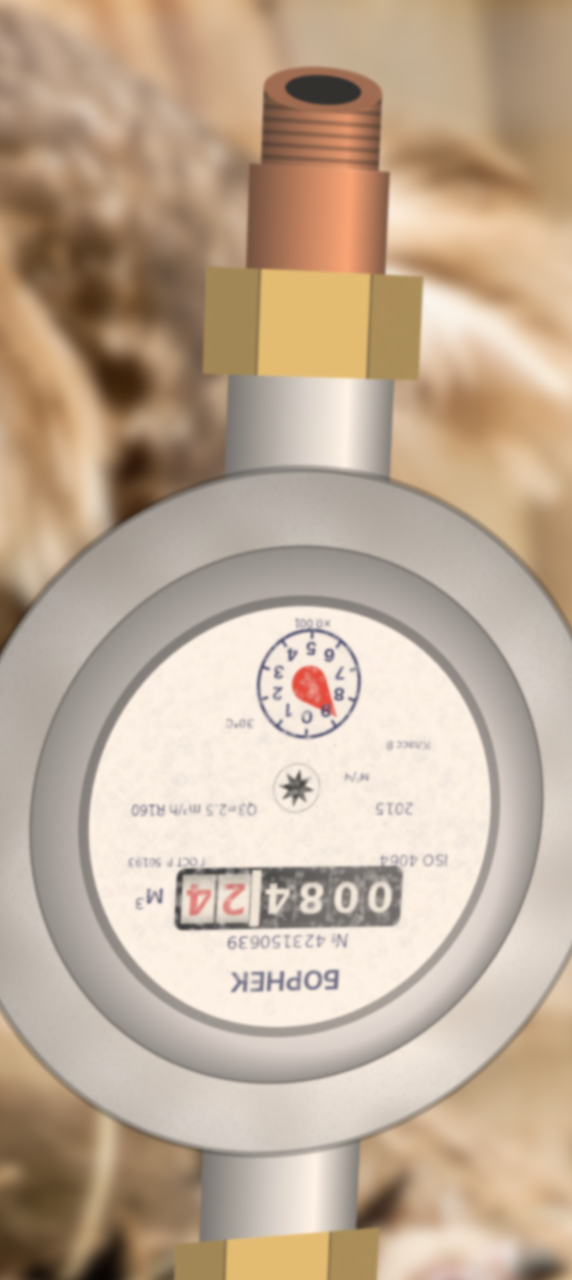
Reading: 84.248 m³
